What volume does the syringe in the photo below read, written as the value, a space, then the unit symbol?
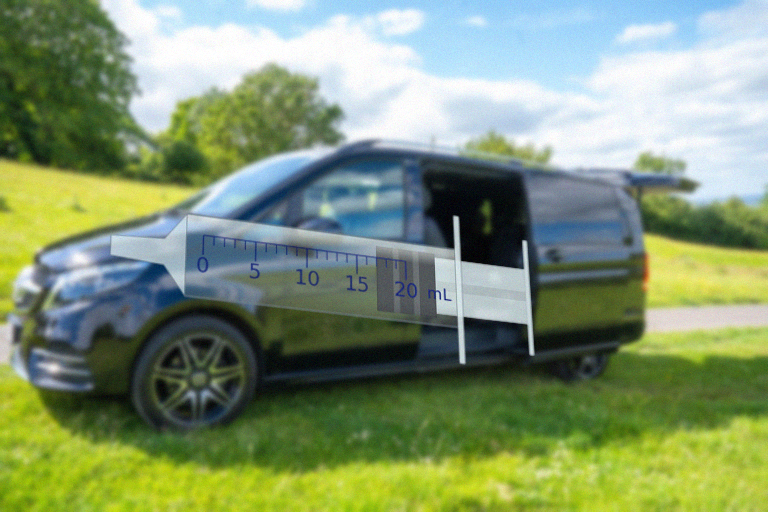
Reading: 17 mL
